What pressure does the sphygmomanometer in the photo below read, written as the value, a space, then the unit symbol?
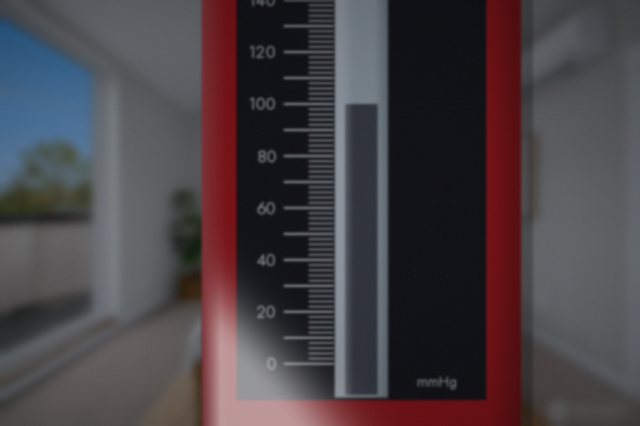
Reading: 100 mmHg
